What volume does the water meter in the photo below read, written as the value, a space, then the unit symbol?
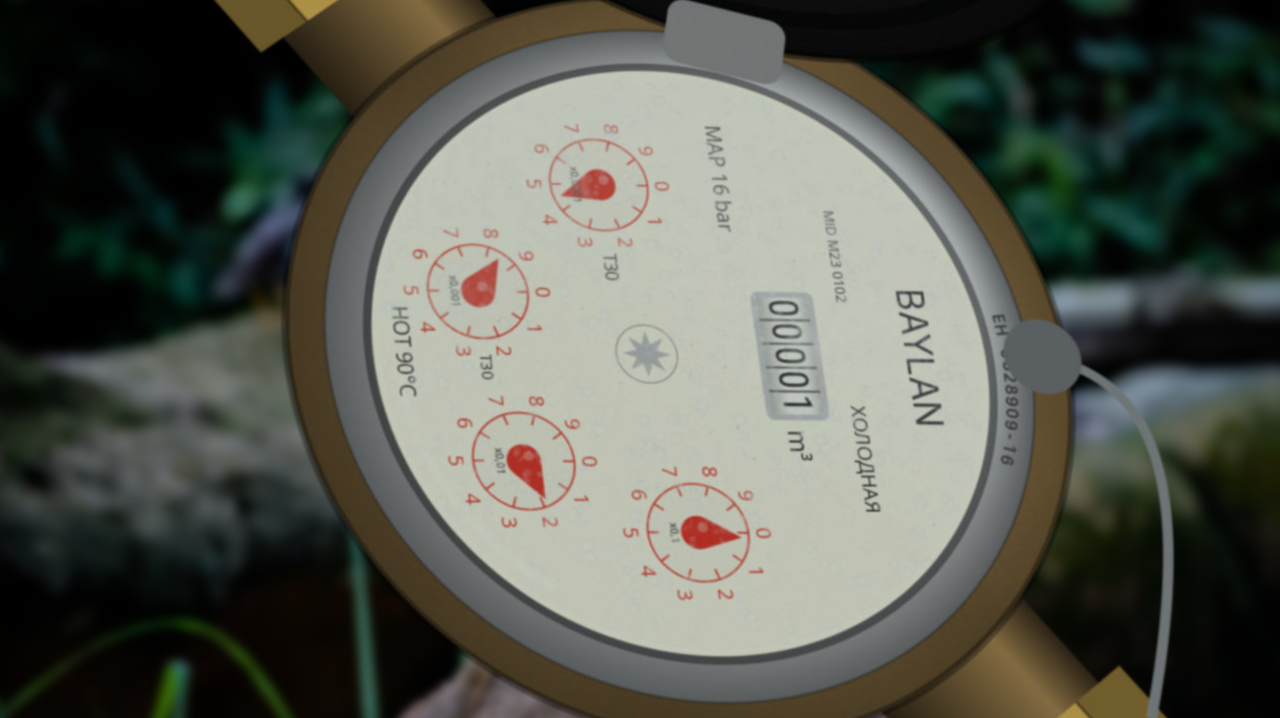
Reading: 1.0184 m³
